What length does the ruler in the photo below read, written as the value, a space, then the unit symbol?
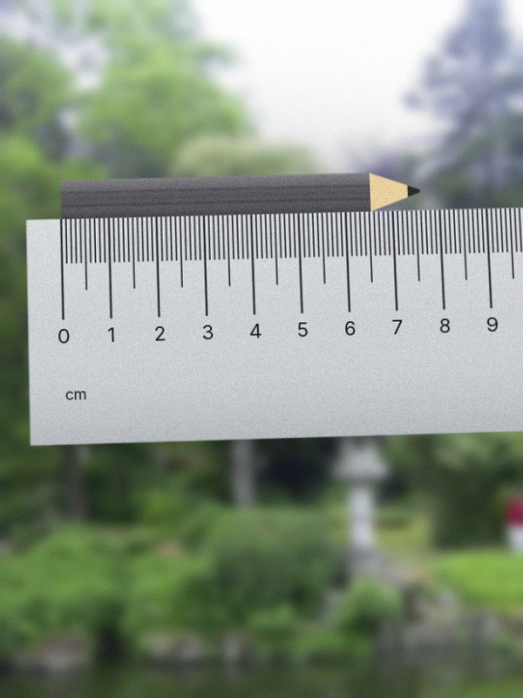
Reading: 7.6 cm
